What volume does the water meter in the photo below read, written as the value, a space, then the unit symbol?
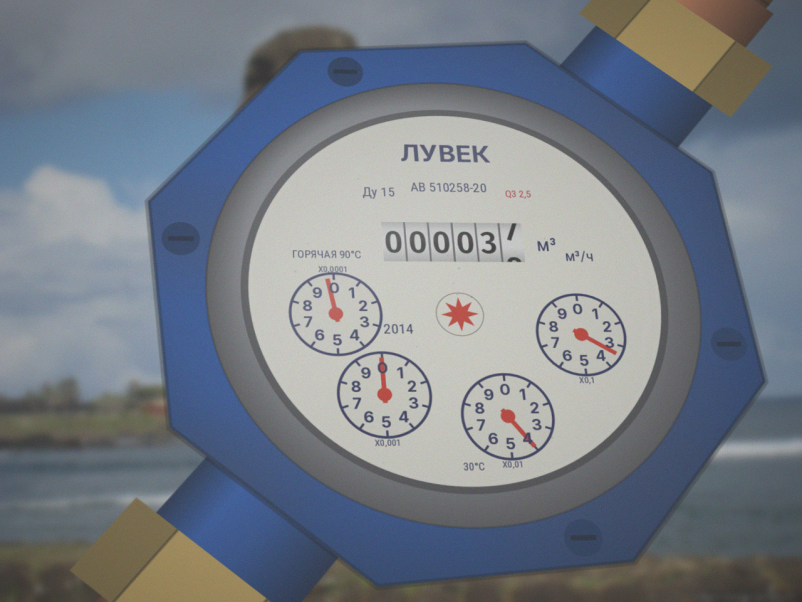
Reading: 37.3399 m³
